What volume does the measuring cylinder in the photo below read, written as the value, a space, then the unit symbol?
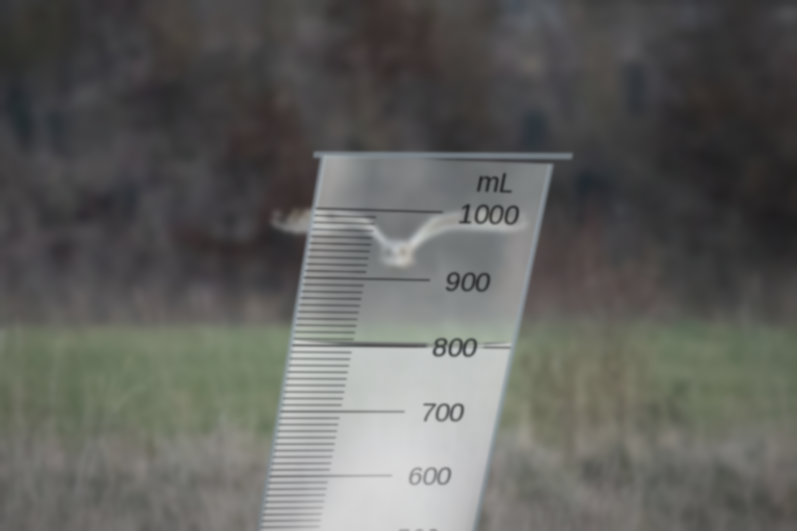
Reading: 800 mL
